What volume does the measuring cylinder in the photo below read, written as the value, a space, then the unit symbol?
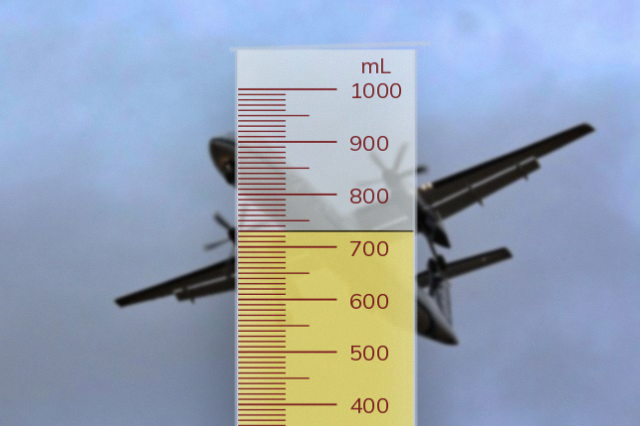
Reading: 730 mL
